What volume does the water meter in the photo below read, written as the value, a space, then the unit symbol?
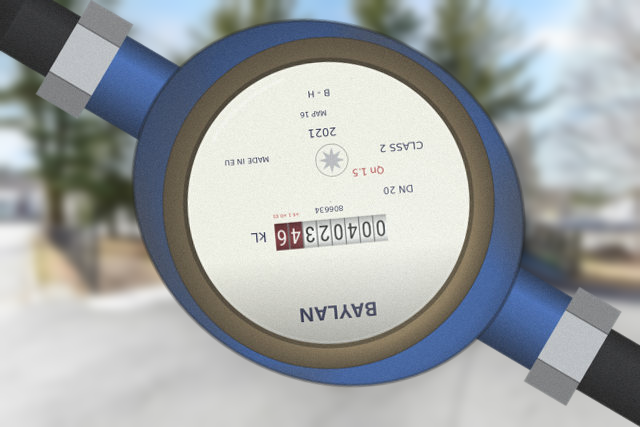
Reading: 4023.46 kL
